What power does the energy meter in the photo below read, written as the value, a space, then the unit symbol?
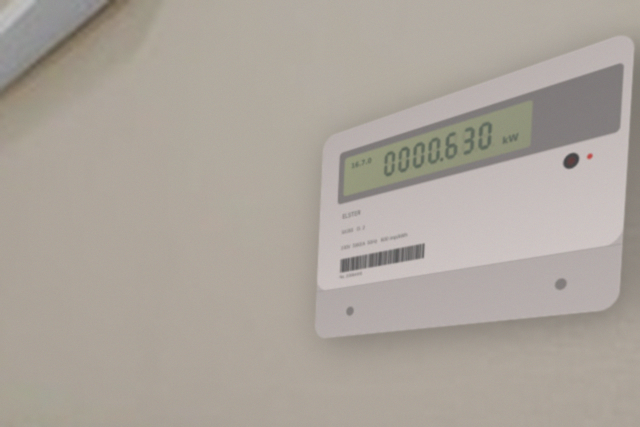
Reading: 0.630 kW
